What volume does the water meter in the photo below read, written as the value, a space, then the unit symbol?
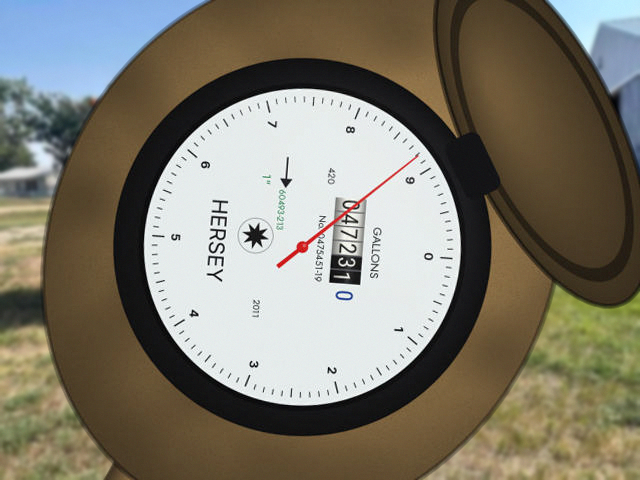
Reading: 472308.8 gal
